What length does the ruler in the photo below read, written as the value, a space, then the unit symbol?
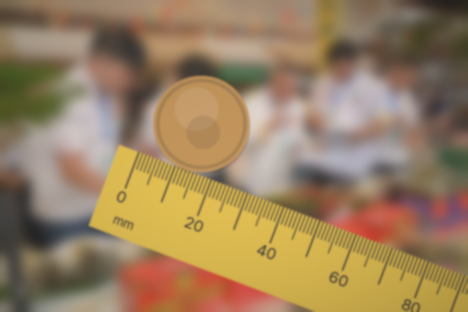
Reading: 25 mm
